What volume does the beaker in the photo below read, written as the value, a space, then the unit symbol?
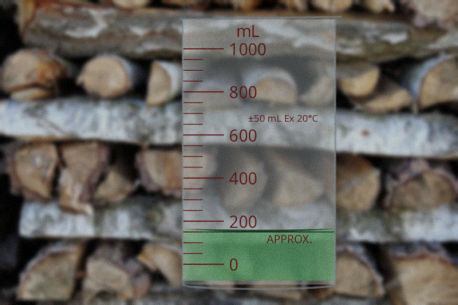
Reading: 150 mL
